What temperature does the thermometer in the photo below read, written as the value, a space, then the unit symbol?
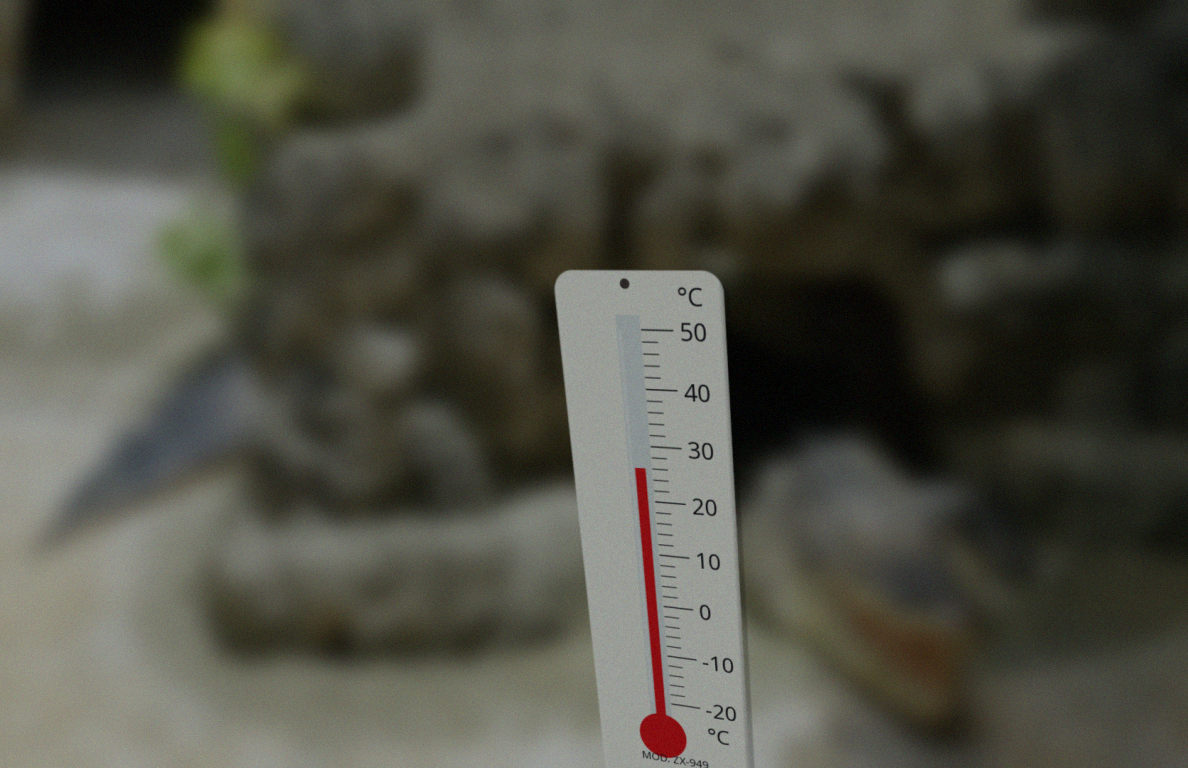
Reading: 26 °C
